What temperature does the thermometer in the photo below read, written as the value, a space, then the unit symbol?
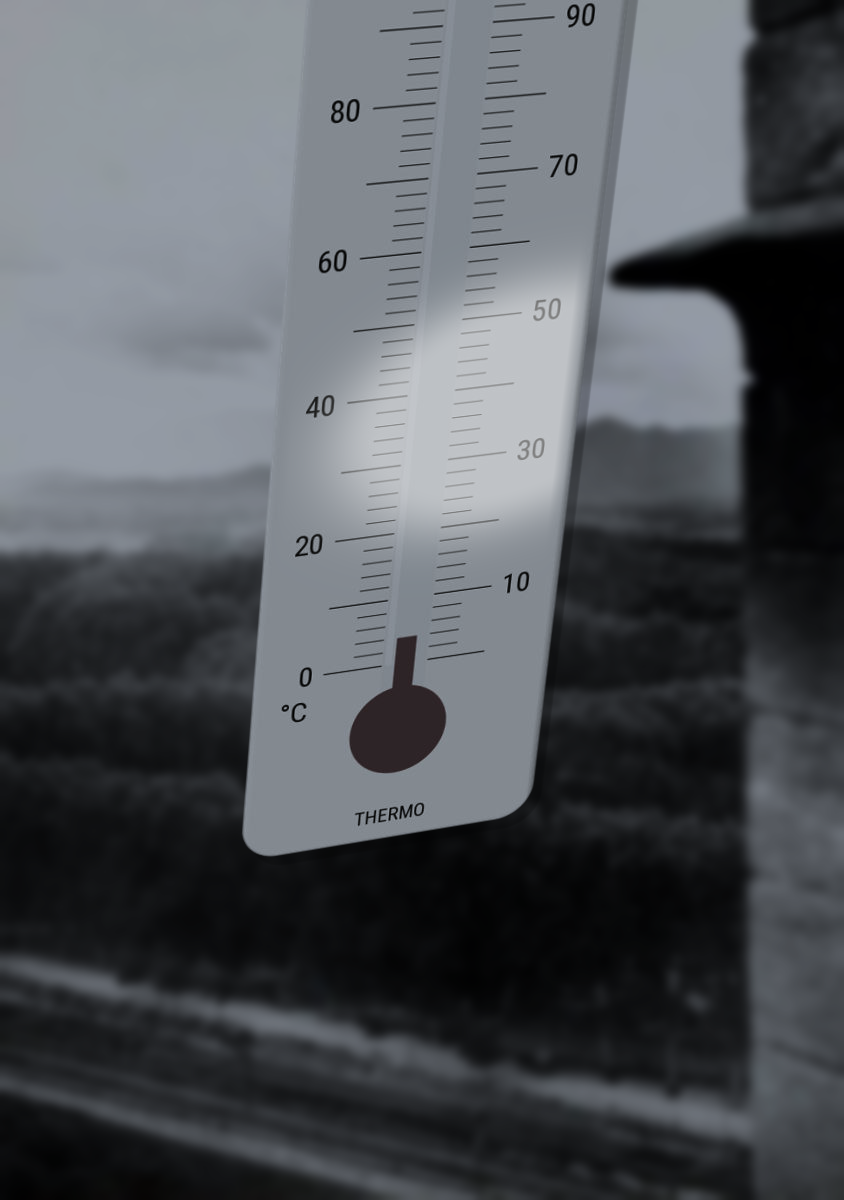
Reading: 4 °C
